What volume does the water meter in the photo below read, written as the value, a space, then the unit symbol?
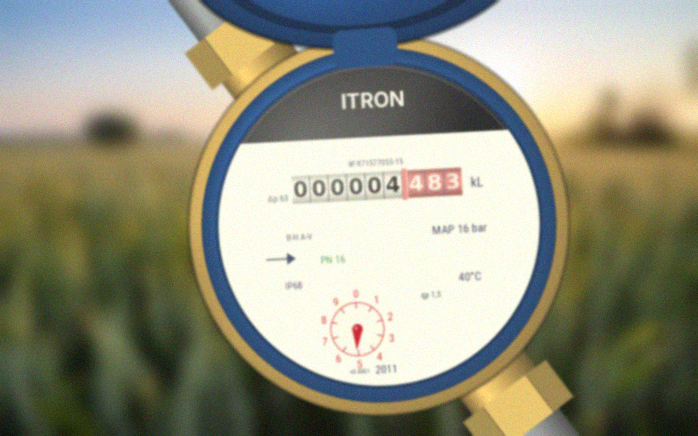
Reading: 4.4835 kL
